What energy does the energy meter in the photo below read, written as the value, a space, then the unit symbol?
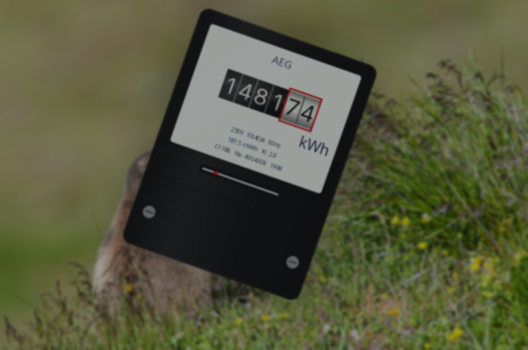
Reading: 1481.74 kWh
